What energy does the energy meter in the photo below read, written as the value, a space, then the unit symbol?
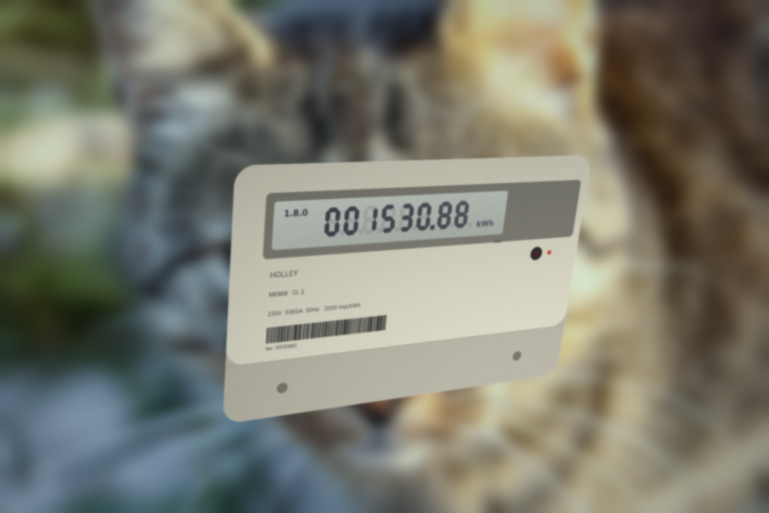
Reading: 1530.88 kWh
